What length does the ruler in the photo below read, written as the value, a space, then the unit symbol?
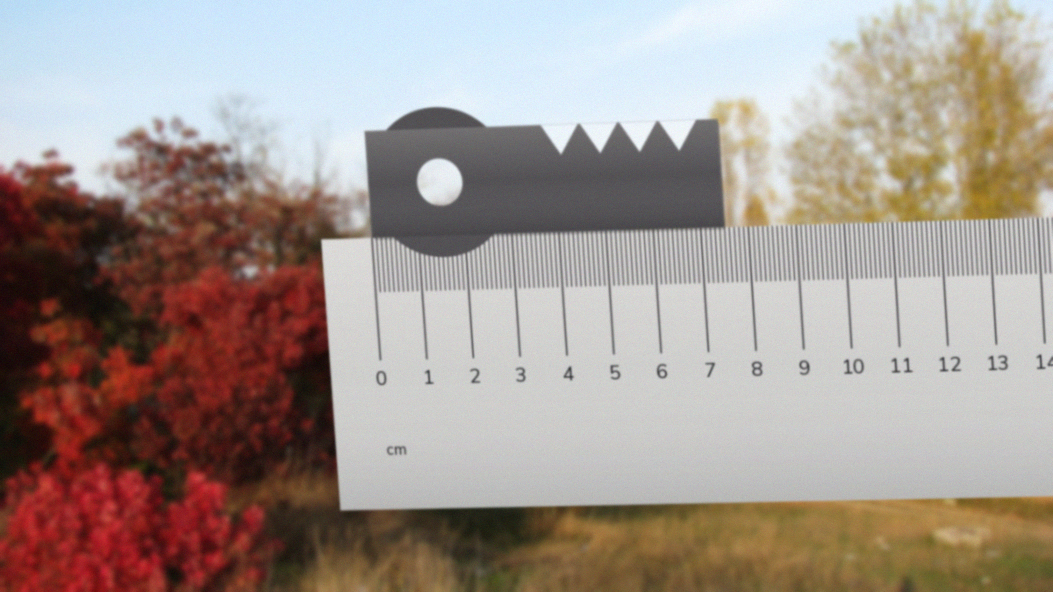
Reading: 7.5 cm
